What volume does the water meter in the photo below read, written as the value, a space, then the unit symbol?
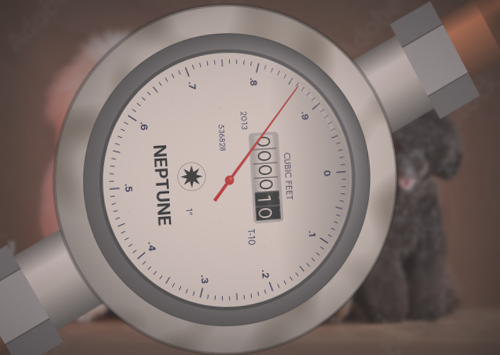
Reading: 9.86 ft³
